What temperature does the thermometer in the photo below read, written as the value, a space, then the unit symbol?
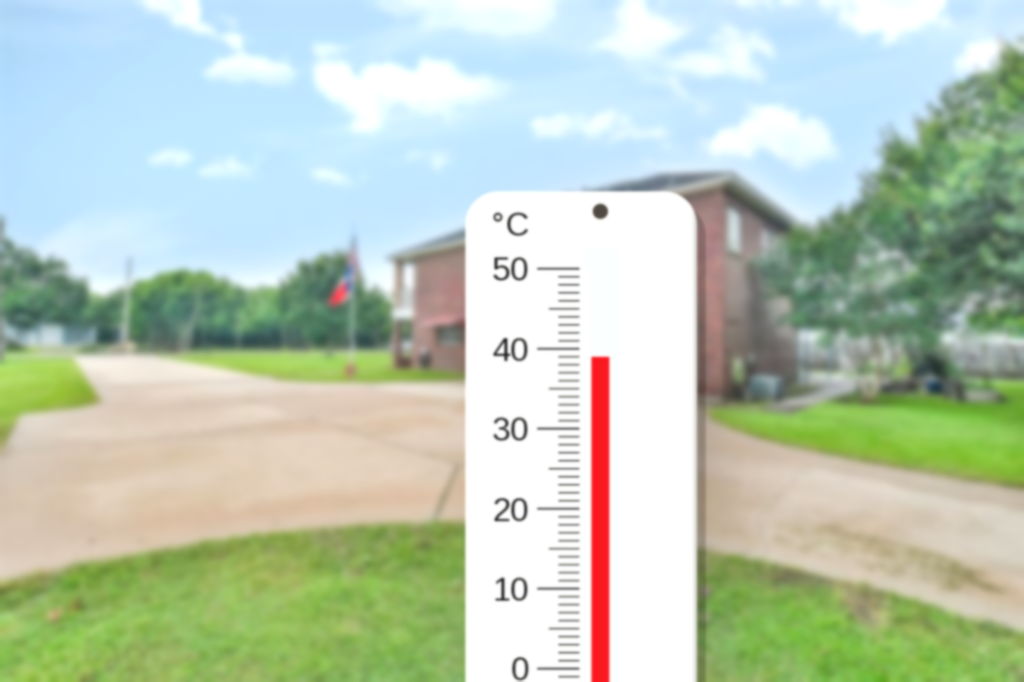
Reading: 39 °C
